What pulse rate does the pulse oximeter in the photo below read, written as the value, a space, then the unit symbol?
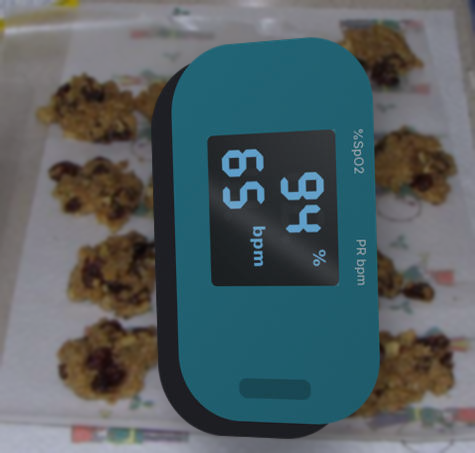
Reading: 65 bpm
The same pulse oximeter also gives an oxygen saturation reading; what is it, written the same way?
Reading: 94 %
